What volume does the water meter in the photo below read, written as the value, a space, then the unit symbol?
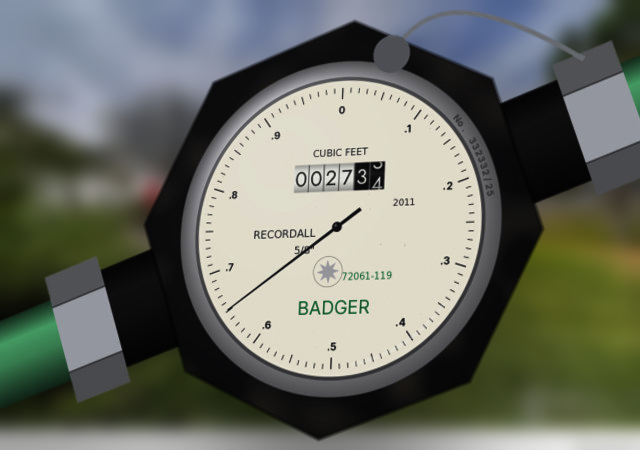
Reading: 2733.65 ft³
